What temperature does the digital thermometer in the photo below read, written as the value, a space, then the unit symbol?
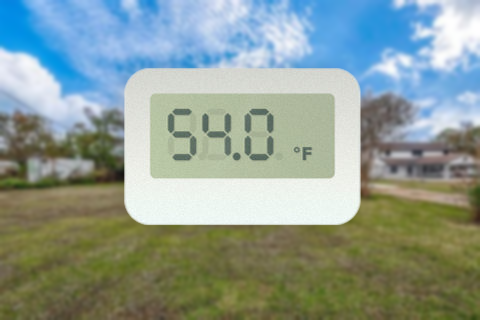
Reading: 54.0 °F
